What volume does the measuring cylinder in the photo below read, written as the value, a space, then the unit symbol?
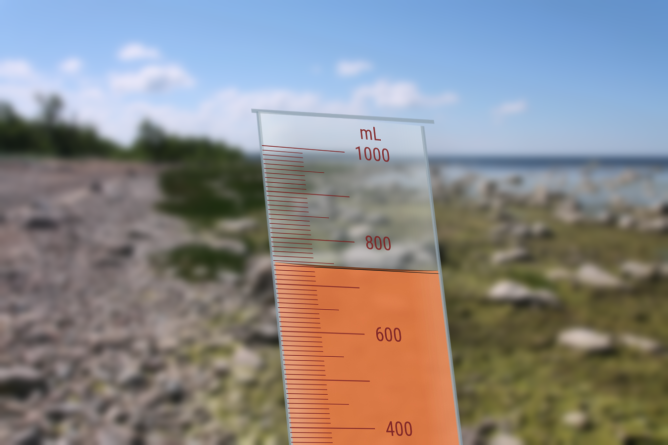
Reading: 740 mL
